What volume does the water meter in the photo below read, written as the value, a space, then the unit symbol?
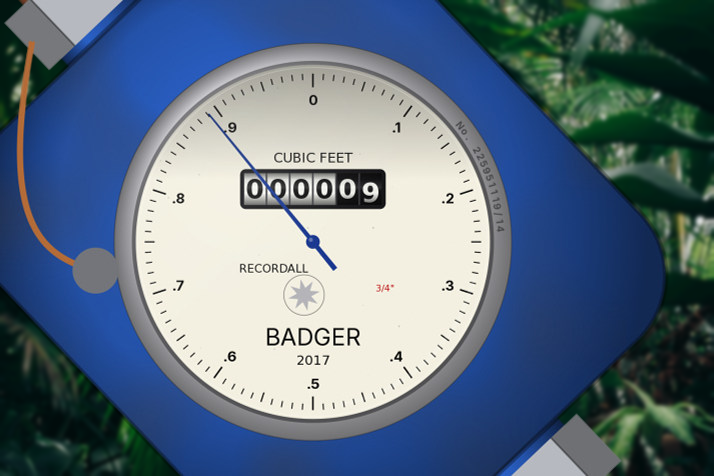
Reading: 8.89 ft³
